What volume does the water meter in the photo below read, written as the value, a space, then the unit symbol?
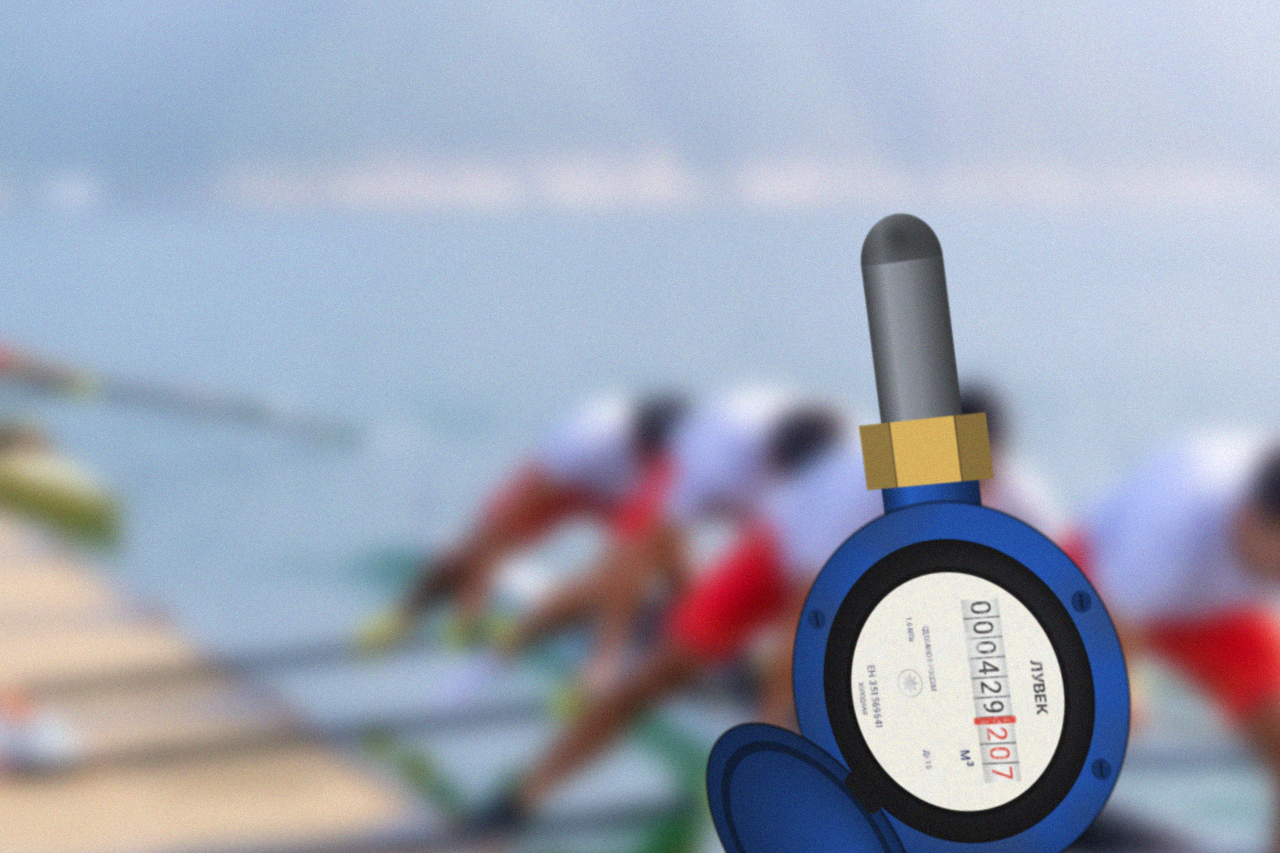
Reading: 429.207 m³
